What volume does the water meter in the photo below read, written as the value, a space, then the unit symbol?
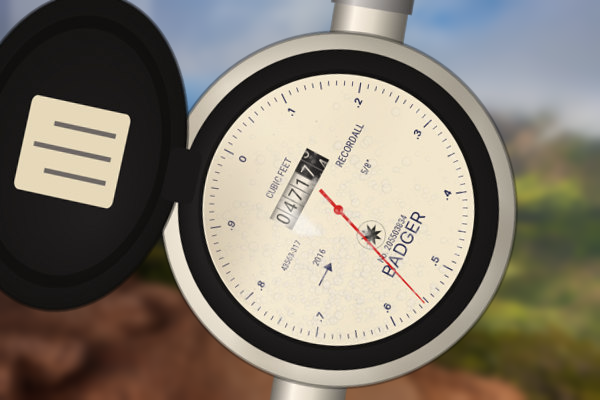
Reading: 47173.55 ft³
